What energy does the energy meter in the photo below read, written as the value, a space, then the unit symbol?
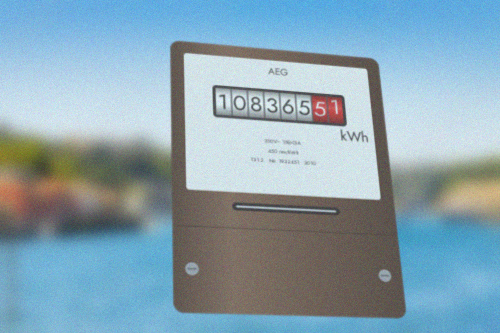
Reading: 108365.51 kWh
